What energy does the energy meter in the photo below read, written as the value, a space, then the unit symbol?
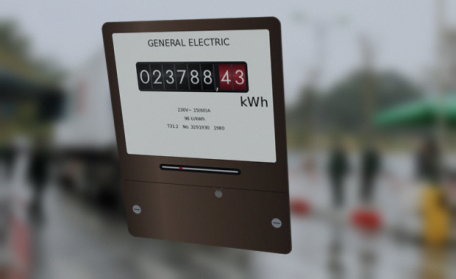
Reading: 23788.43 kWh
